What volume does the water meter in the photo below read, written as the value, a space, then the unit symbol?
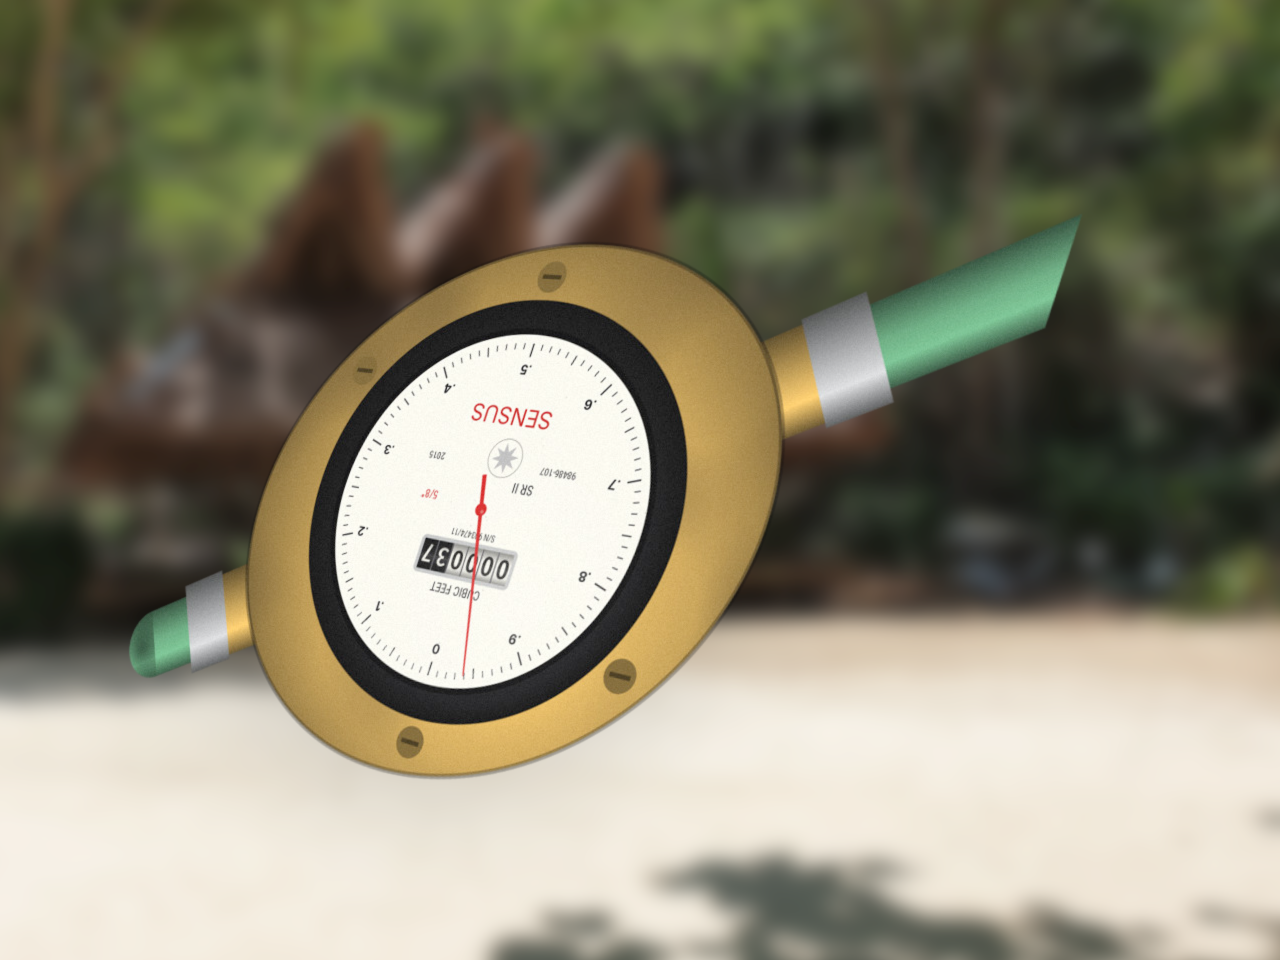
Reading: 36.96 ft³
